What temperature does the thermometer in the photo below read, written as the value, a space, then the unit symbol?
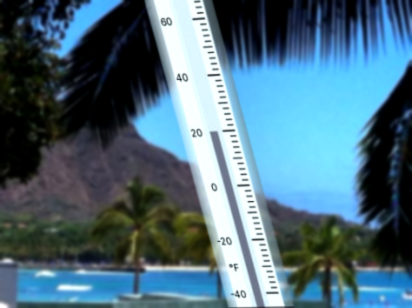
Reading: 20 °F
